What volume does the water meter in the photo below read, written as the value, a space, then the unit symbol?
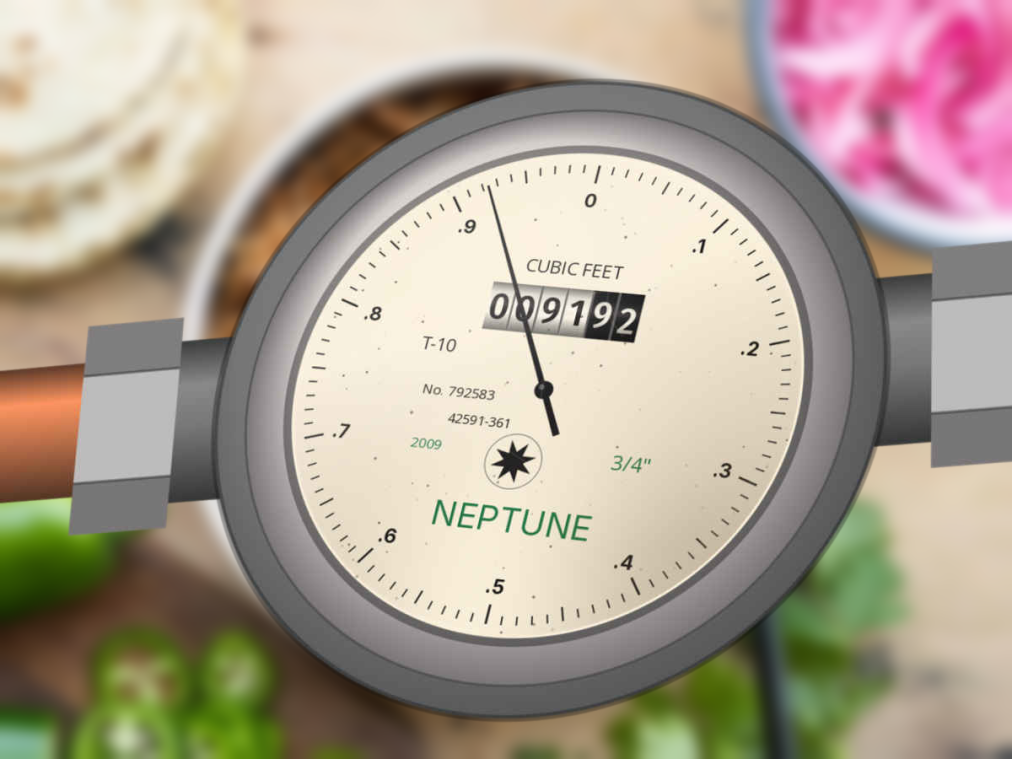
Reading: 9191.92 ft³
